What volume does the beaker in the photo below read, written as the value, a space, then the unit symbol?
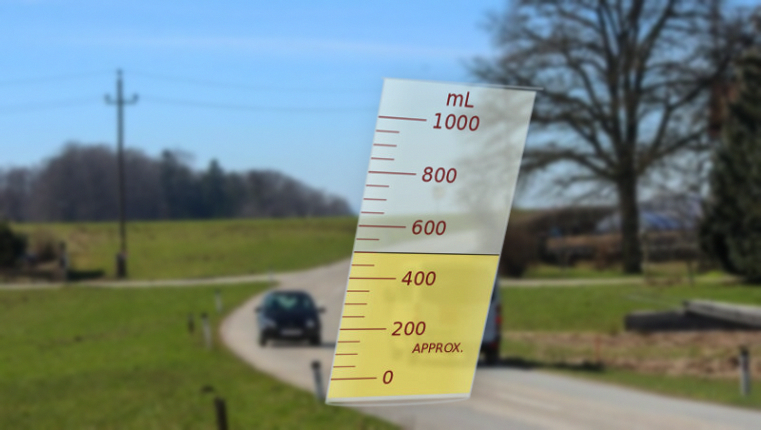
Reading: 500 mL
